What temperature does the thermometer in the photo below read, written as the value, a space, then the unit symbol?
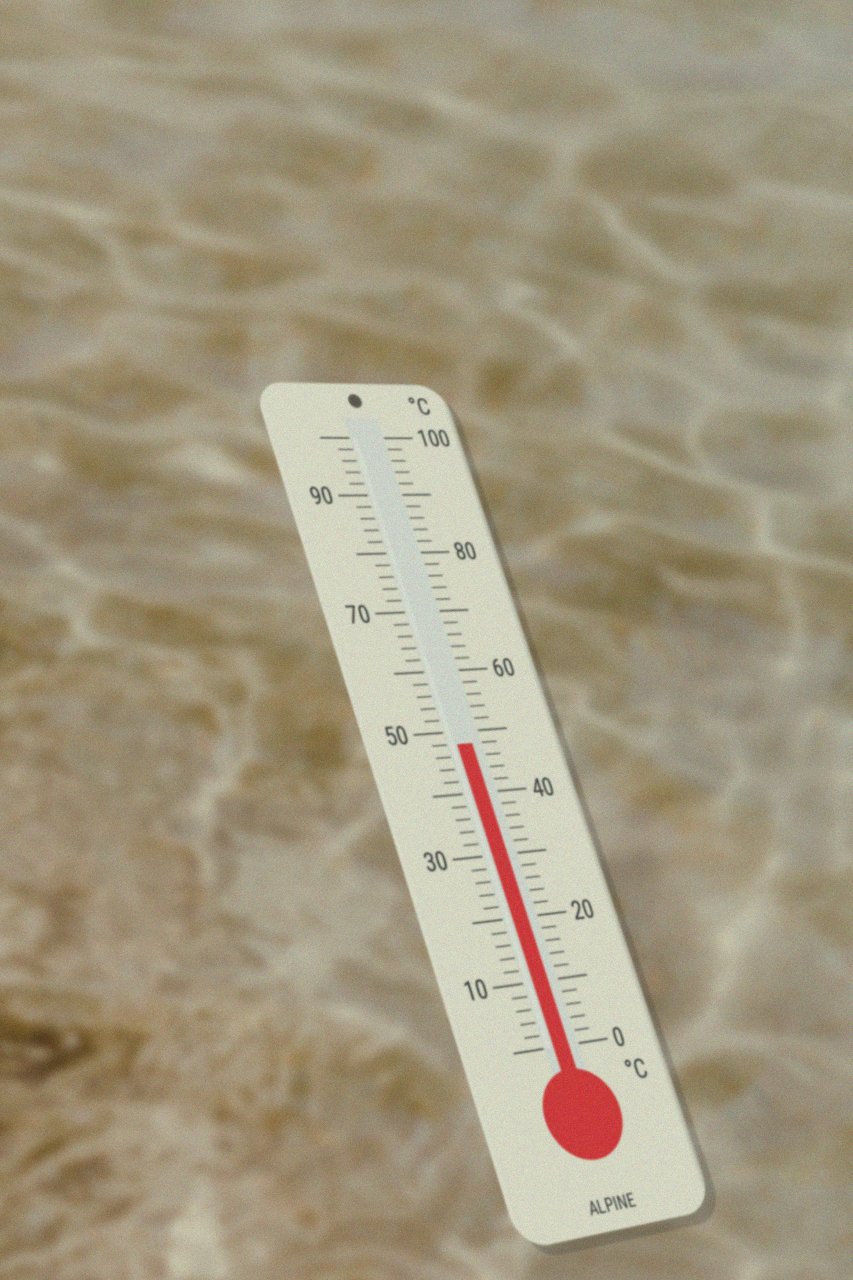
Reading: 48 °C
